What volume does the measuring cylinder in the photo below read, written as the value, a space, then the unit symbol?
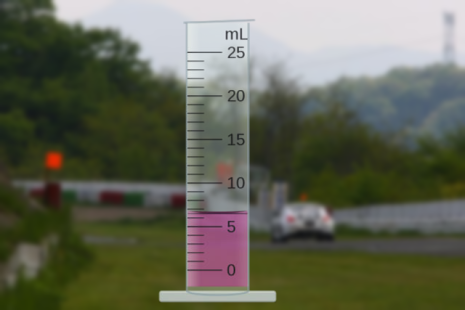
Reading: 6.5 mL
